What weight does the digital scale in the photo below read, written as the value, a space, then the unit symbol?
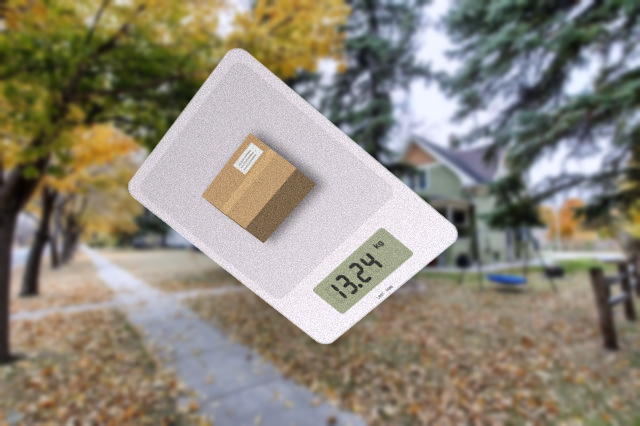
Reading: 13.24 kg
